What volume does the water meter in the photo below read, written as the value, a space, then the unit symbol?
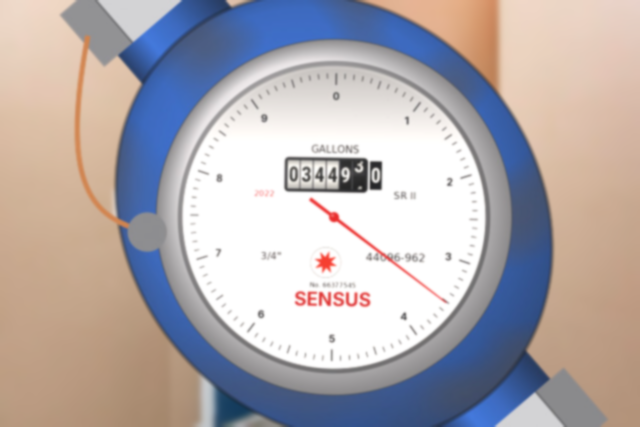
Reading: 344933.5 gal
